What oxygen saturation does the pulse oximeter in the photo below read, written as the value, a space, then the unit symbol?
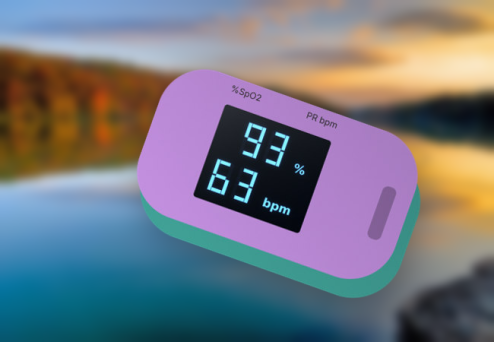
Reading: 93 %
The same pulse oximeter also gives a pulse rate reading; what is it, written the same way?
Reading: 63 bpm
